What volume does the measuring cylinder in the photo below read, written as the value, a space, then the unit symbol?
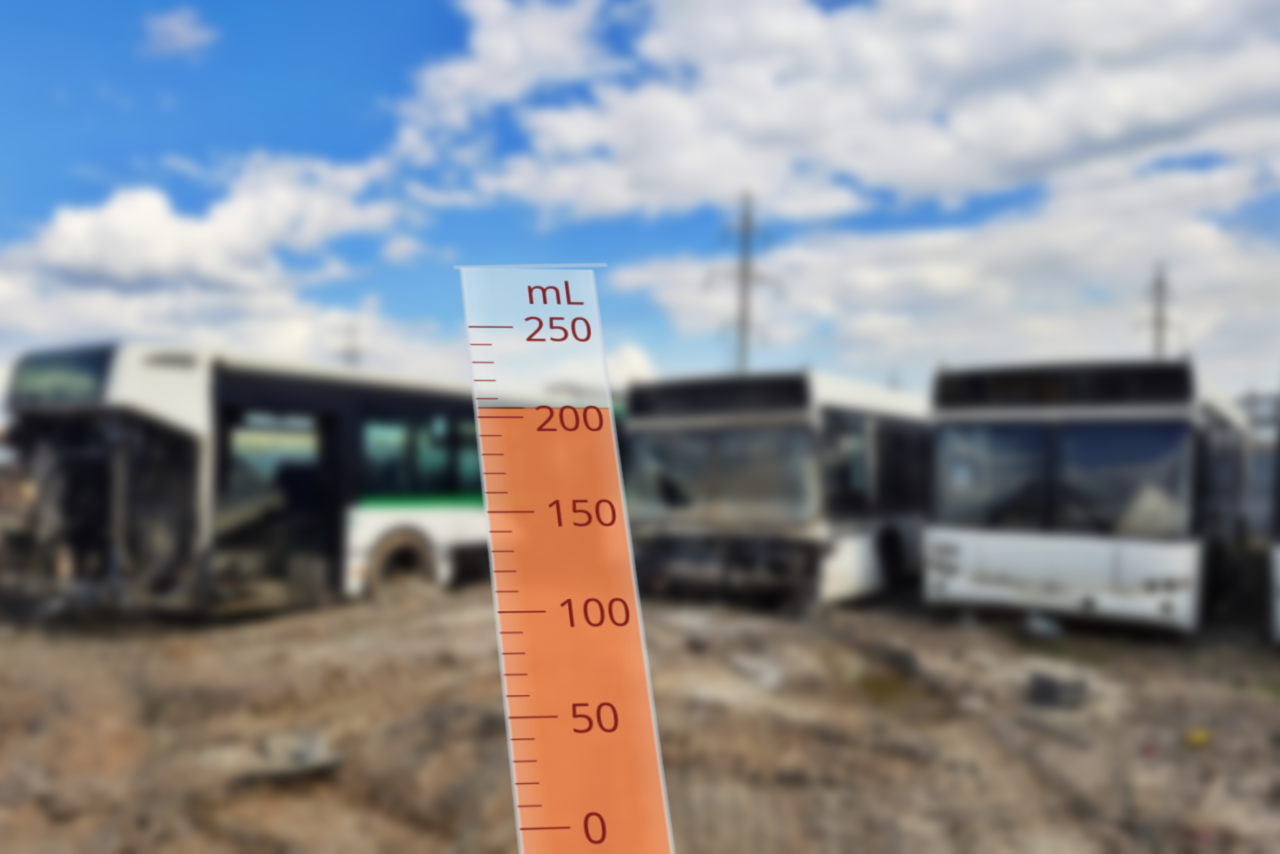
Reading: 205 mL
